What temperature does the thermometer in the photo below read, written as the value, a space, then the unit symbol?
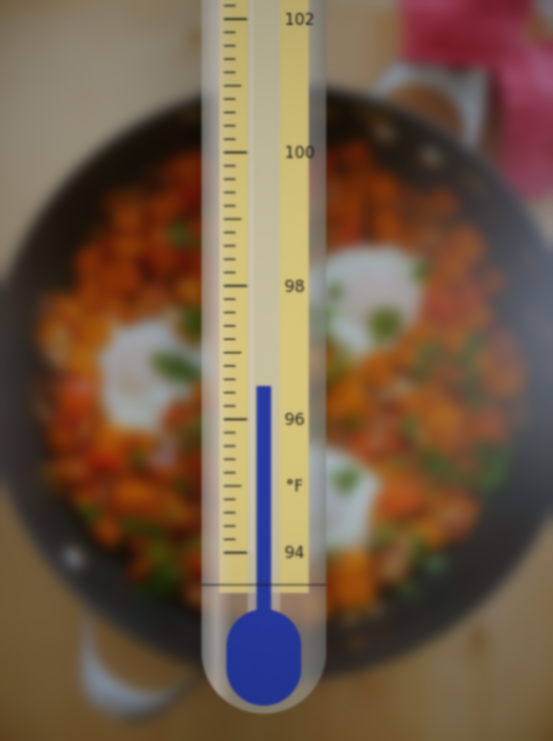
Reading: 96.5 °F
